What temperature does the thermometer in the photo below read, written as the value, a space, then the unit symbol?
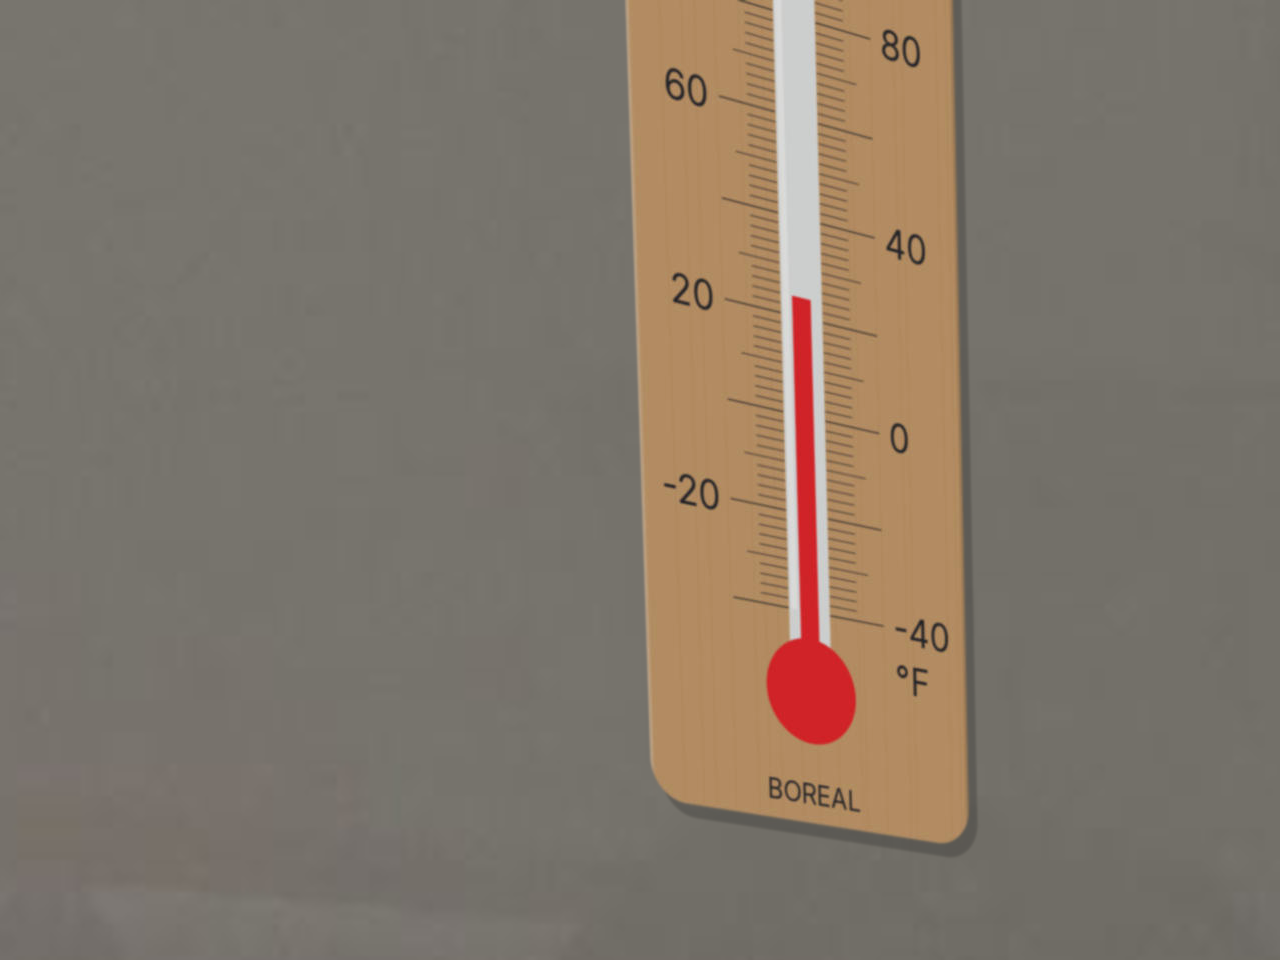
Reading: 24 °F
